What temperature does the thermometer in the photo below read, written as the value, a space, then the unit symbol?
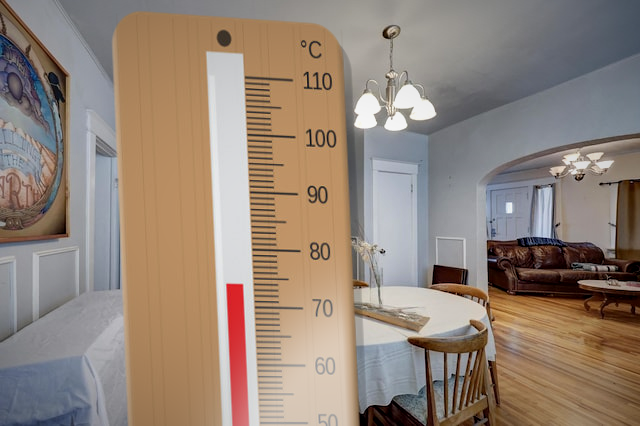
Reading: 74 °C
